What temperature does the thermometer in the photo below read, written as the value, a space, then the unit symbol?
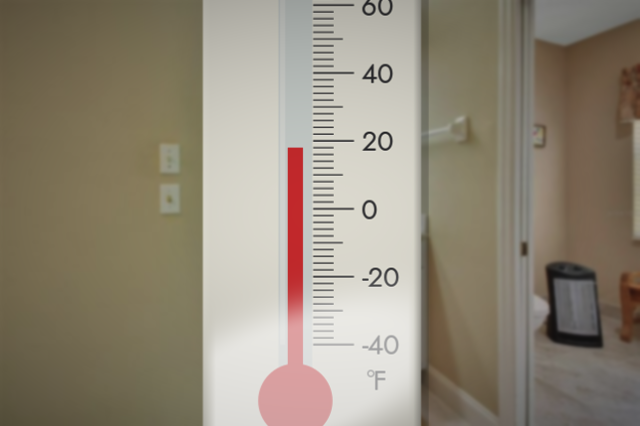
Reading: 18 °F
